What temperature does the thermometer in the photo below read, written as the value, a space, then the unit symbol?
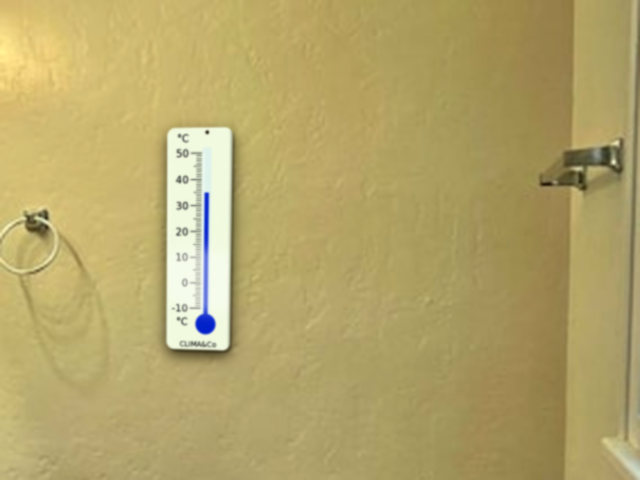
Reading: 35 °C
